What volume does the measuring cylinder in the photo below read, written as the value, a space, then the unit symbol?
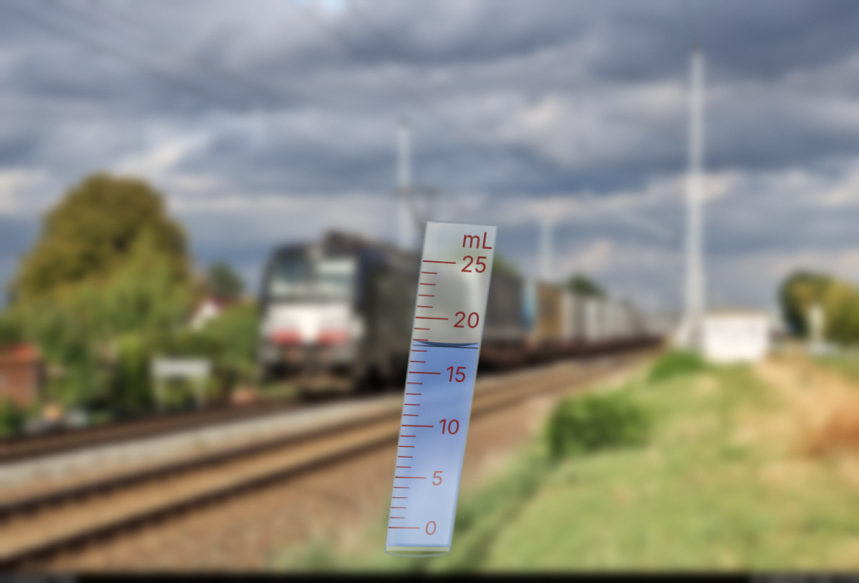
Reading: 17.5 mL
